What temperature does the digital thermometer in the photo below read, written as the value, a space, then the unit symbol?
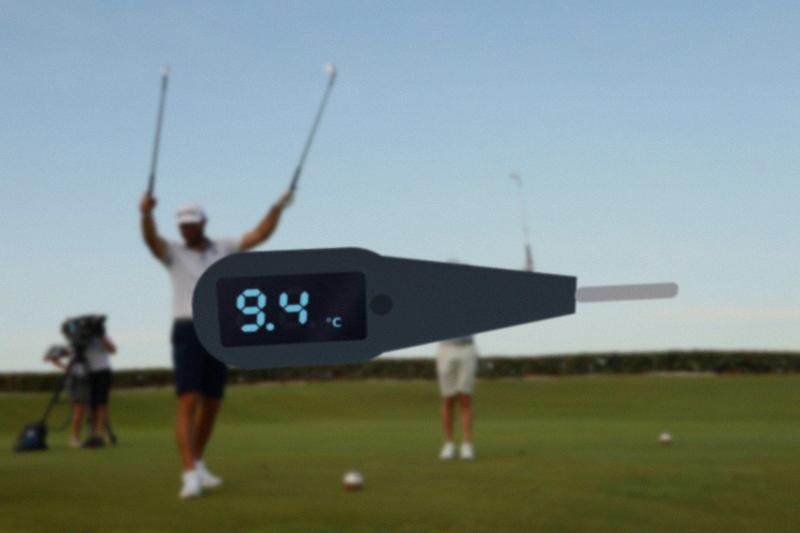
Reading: 9.4 °C
